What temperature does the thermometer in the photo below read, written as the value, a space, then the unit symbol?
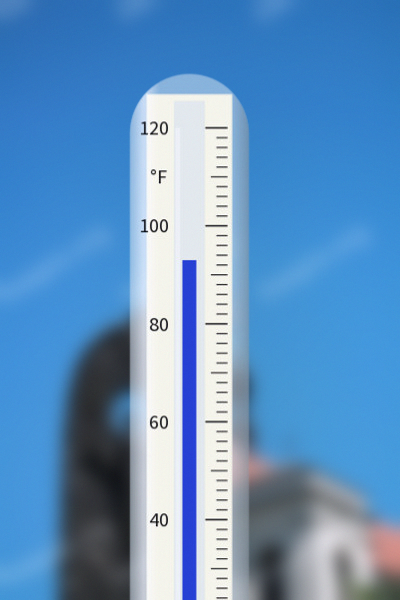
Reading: 93 °F
